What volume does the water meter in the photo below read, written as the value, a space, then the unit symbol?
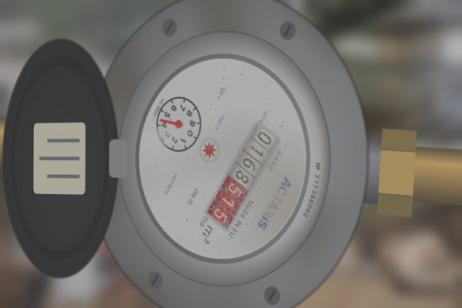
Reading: 168.5154 m³
